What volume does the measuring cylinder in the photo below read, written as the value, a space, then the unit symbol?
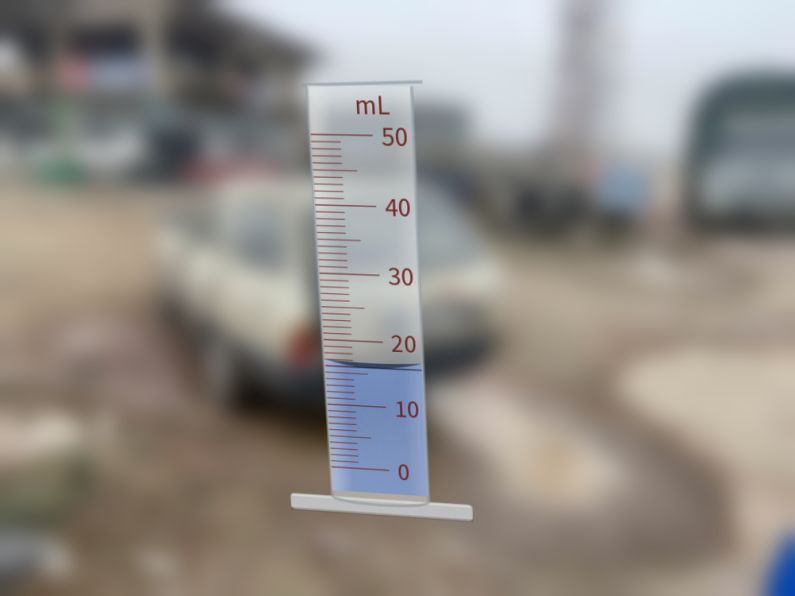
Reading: 16 mL
